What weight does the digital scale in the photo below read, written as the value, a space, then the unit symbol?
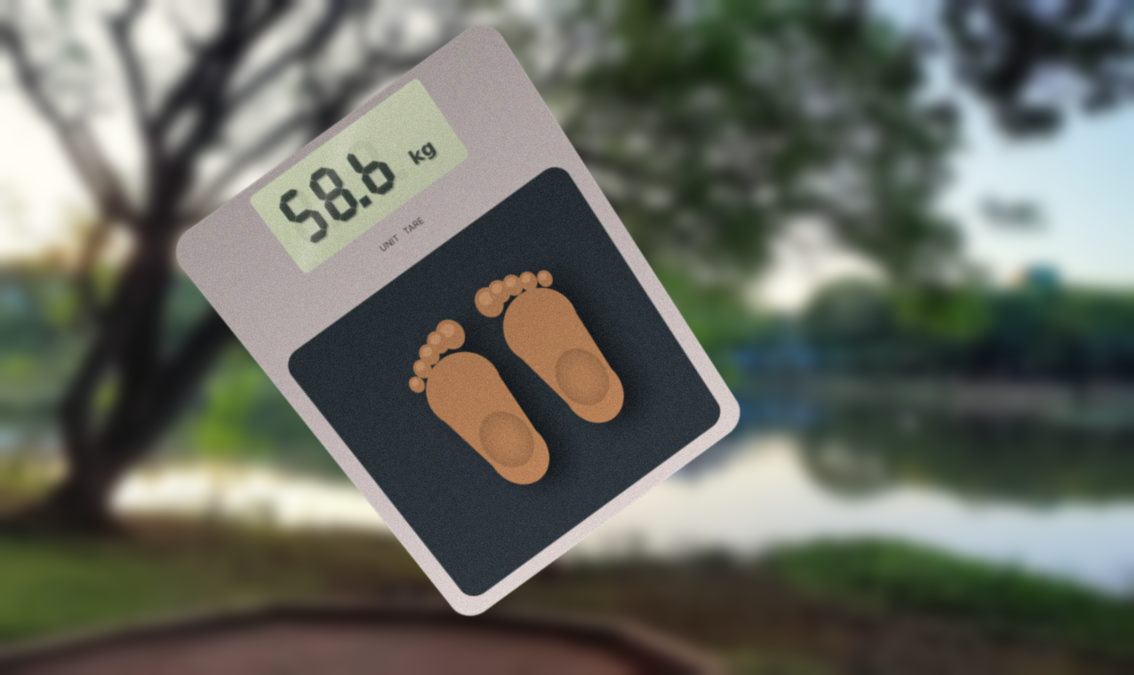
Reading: 58.6 kg
